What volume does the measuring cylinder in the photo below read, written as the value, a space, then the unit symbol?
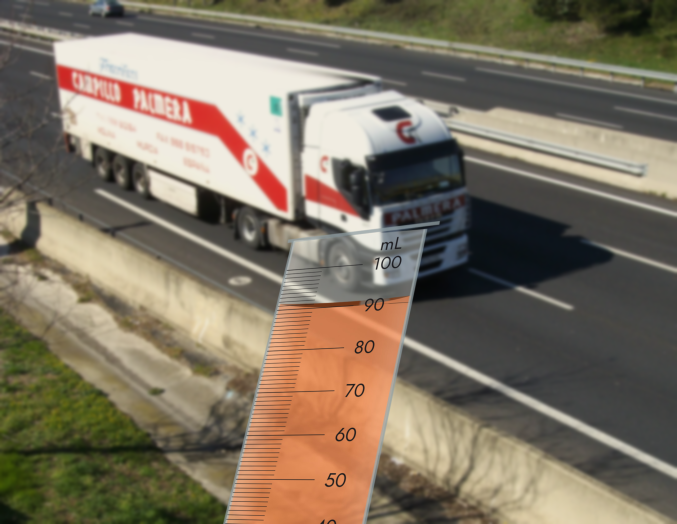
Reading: 90 mL
